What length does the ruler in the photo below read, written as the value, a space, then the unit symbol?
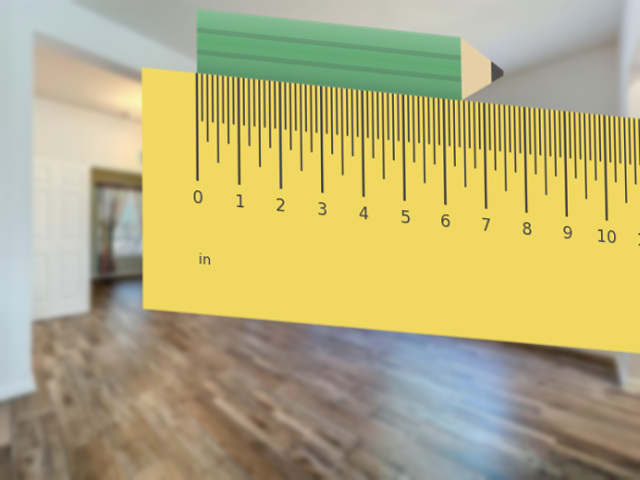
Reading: 7.5 in
